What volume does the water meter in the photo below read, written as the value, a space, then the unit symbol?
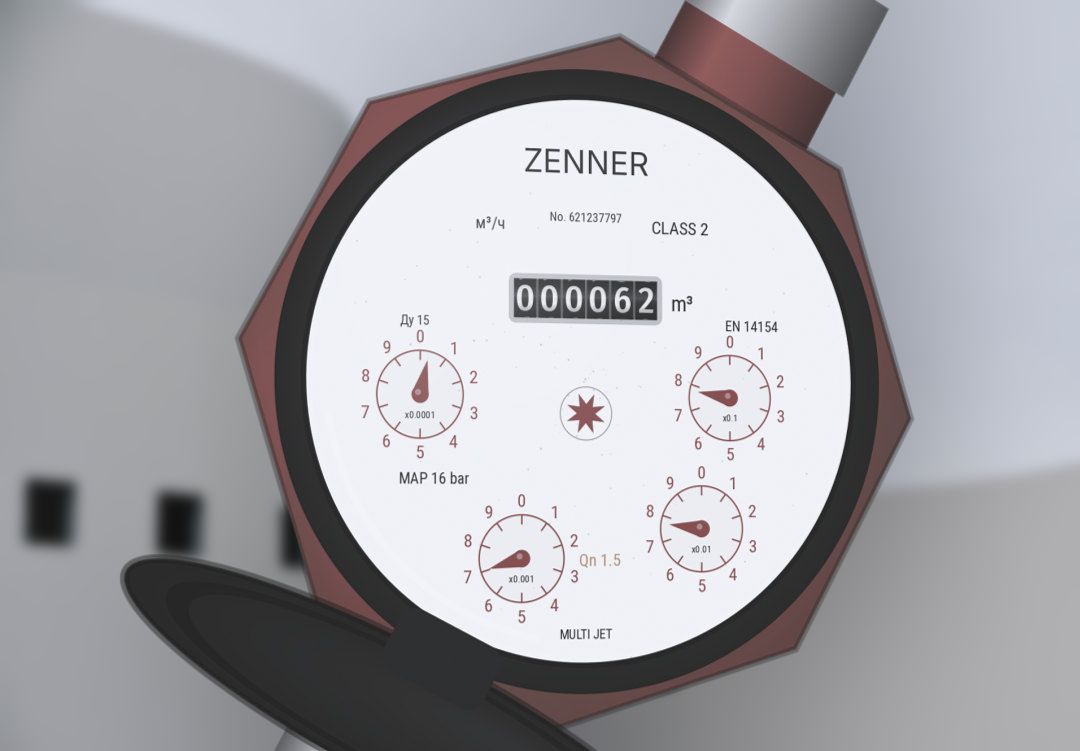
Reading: 62.7770 m³
